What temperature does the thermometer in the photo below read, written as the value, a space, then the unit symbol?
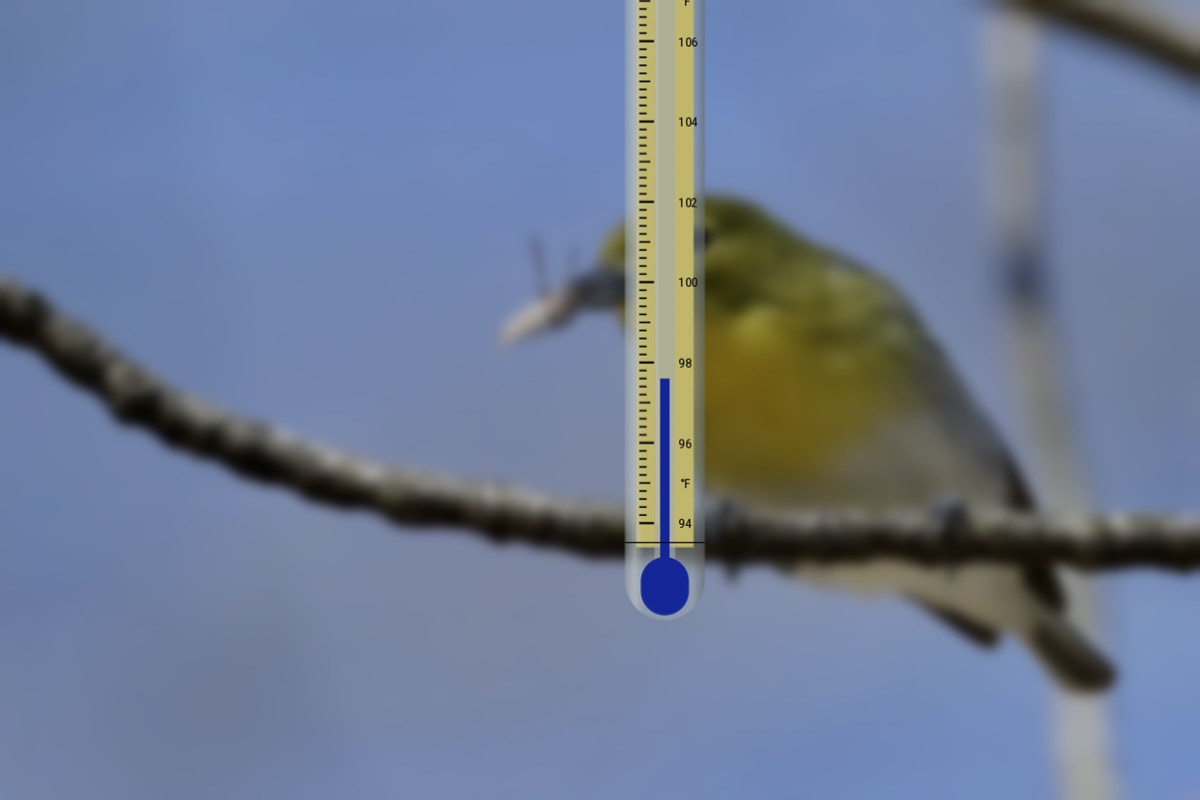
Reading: 97.6 °F
